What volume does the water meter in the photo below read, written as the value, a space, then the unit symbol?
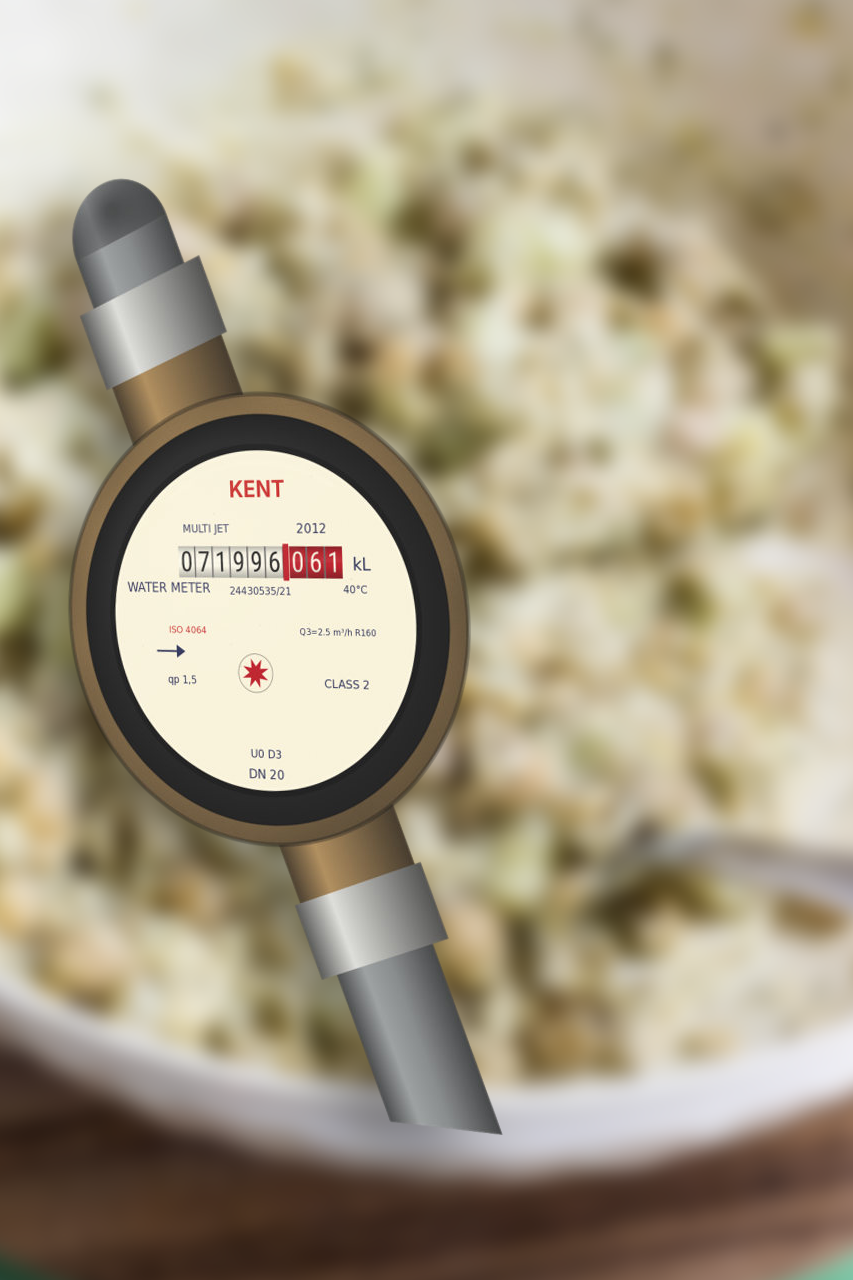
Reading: 71996.061 kL
